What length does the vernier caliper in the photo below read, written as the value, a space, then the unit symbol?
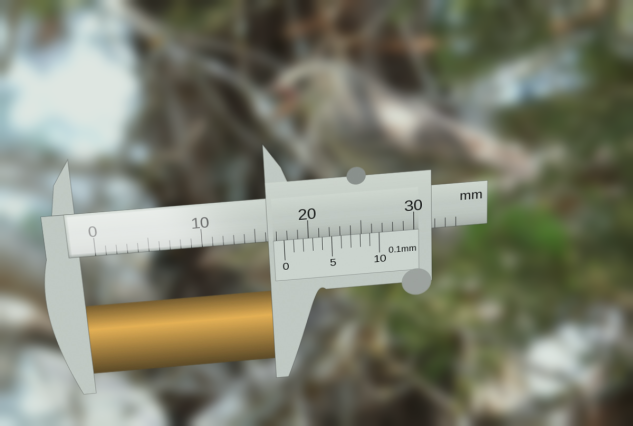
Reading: 17.7 mm
